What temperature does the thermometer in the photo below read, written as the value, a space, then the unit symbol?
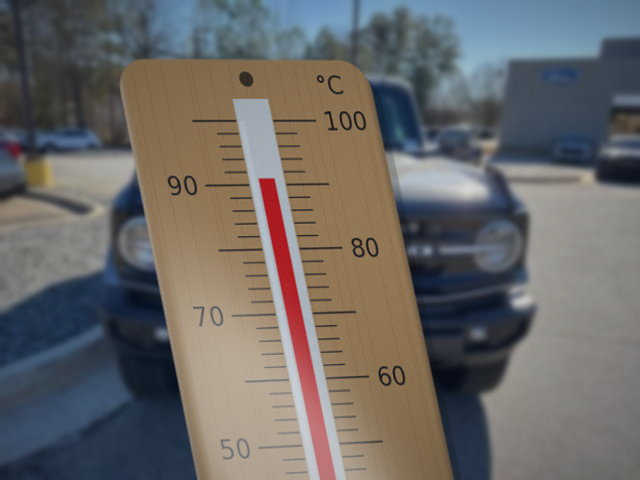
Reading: 91 °C
